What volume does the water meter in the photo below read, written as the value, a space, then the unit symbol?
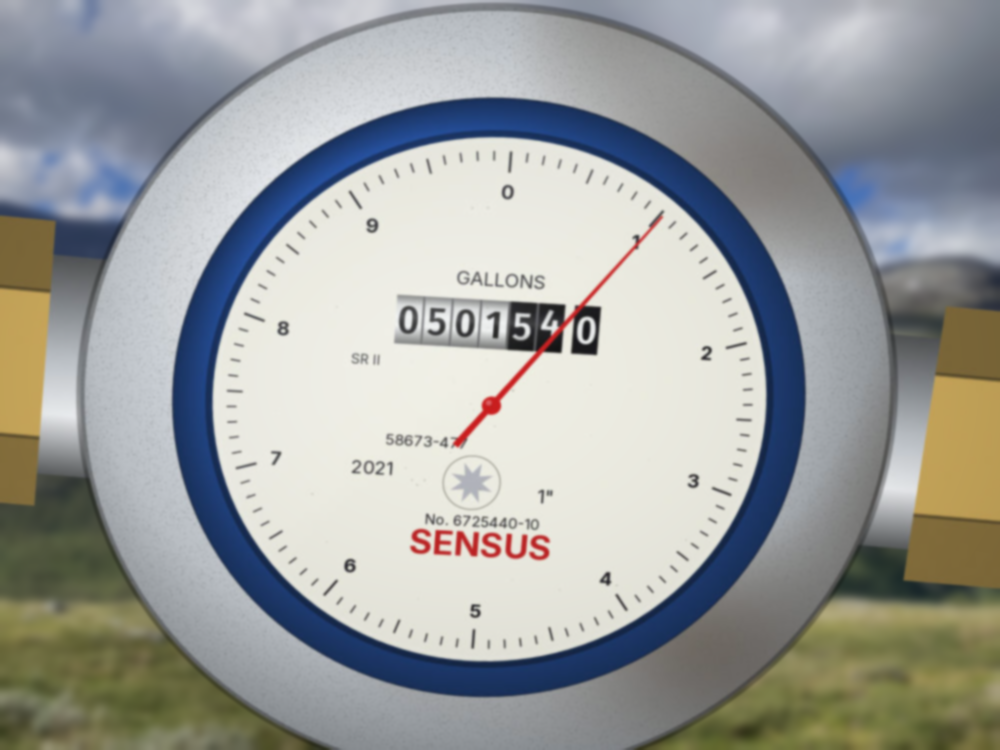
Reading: 501541.0 gal
